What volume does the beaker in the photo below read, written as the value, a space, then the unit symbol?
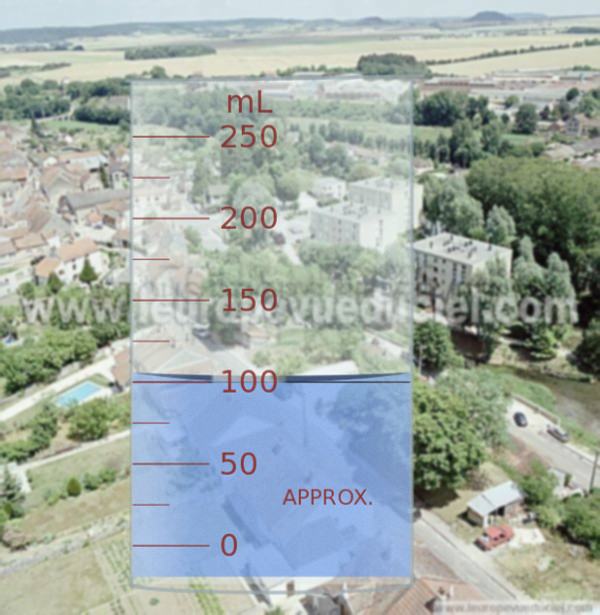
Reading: 100 mL
